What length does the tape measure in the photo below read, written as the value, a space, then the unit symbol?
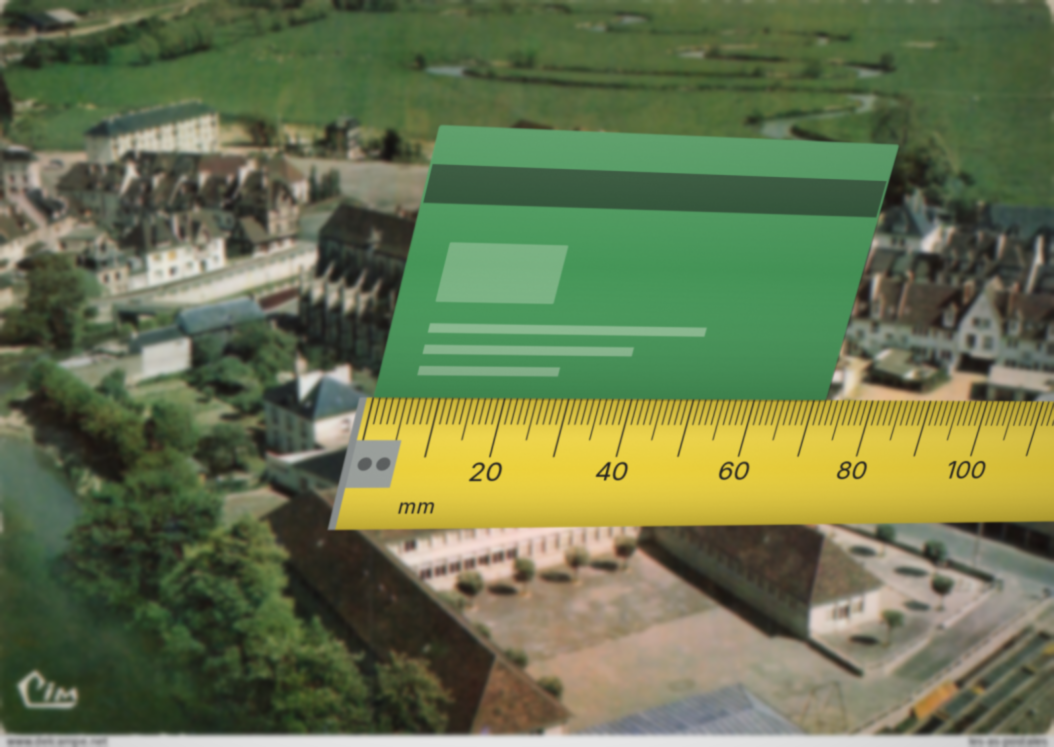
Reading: 72 mm
